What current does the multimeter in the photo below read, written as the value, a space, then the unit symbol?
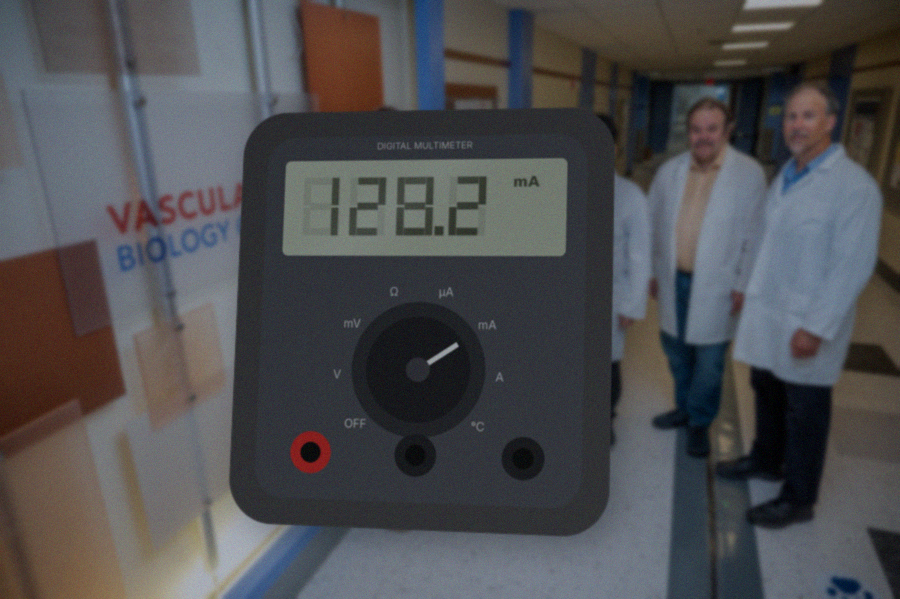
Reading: 128.2 mA
